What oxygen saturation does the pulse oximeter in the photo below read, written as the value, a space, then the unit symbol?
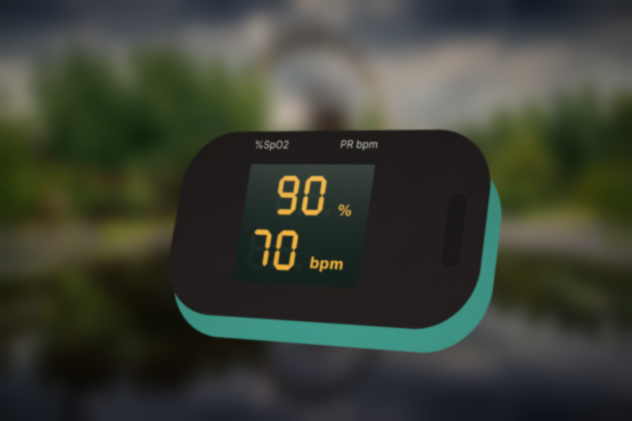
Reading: 90 %
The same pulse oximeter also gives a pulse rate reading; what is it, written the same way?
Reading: 70 bpm
